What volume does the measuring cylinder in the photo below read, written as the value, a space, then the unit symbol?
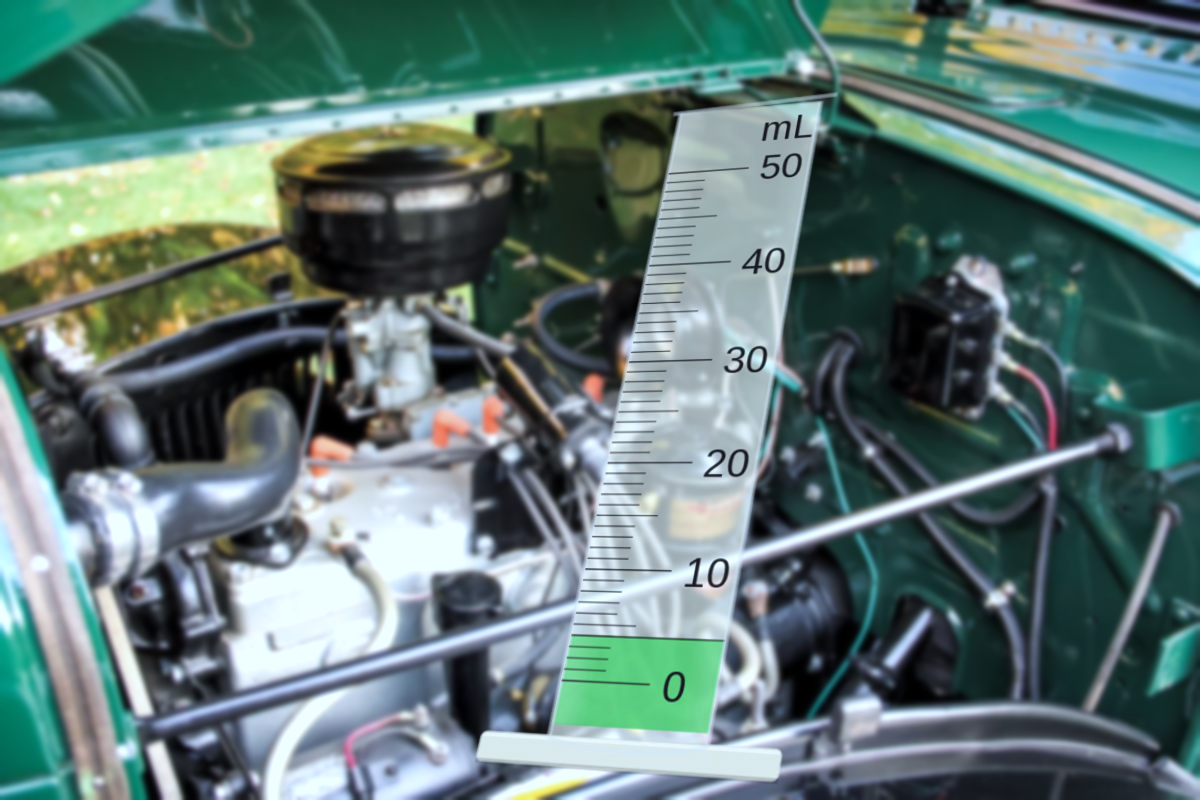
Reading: 4 mL
